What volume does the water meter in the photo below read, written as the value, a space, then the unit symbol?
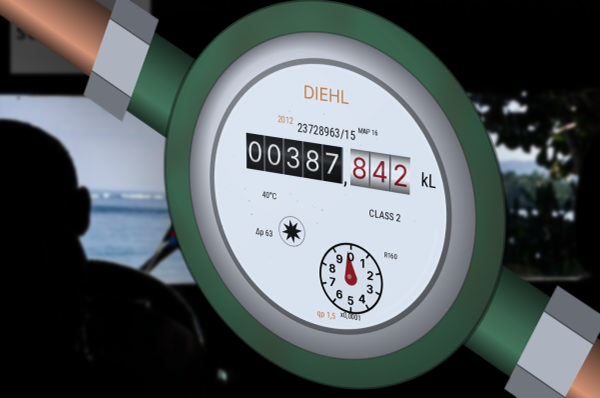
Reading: 387.8419 kL
